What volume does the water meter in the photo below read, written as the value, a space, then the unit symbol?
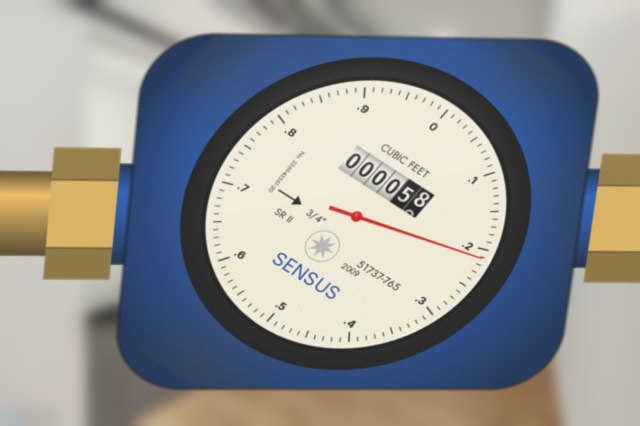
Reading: 58.21 ft³
